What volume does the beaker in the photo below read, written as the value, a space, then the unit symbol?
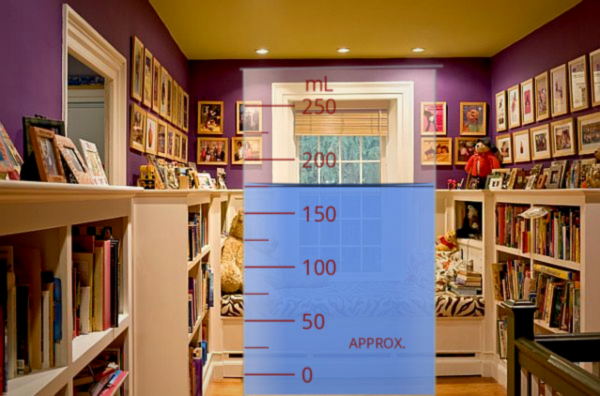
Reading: 175 mL
